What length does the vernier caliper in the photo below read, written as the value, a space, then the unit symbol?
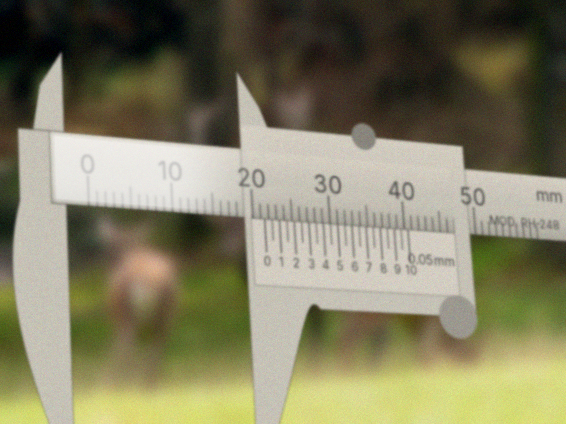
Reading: 21.5 mm
